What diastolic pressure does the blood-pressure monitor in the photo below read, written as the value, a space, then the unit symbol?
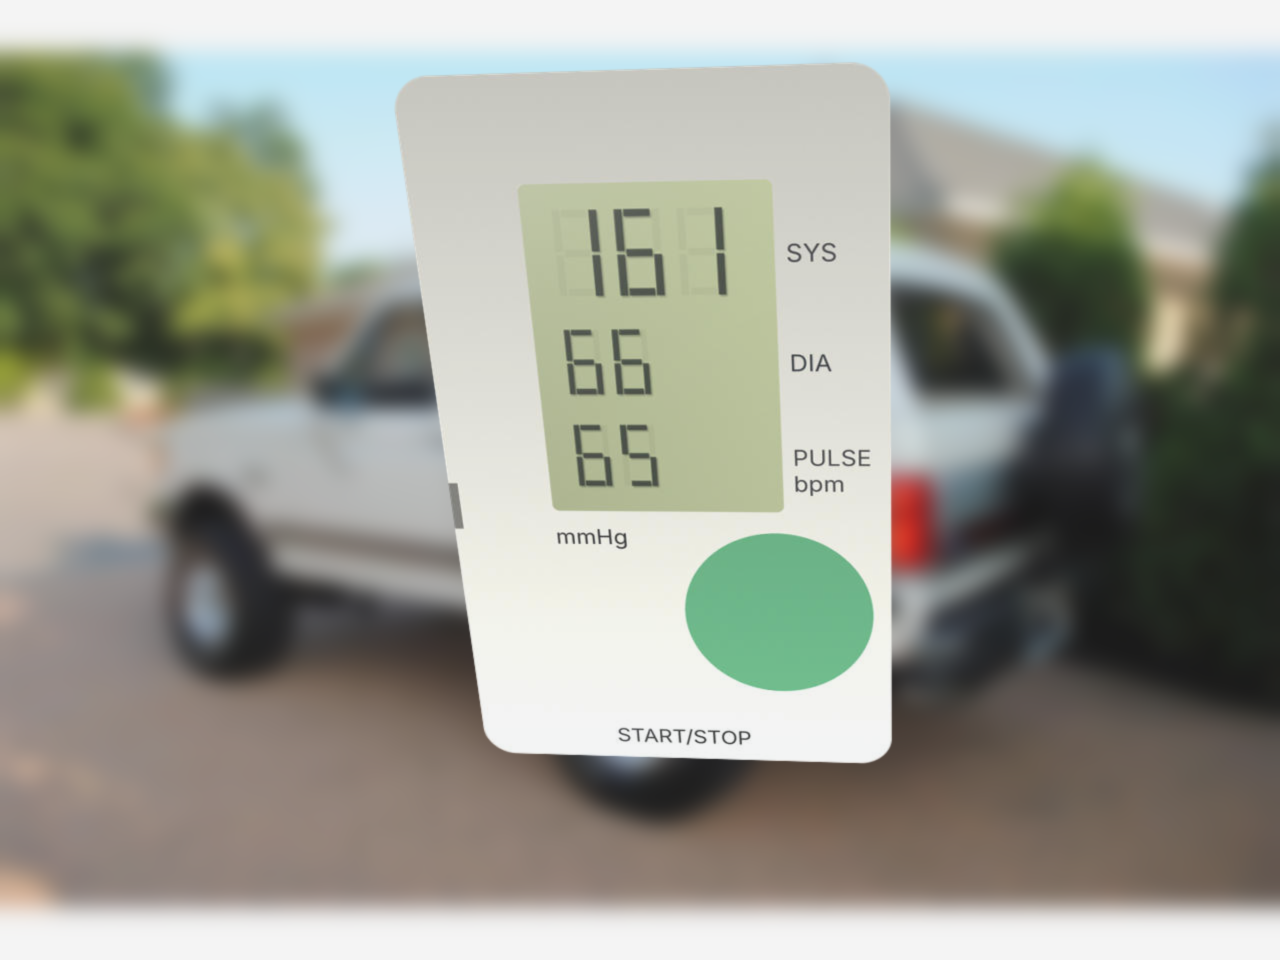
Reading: 66 mmHg
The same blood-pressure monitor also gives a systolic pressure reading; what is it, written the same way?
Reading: 161 mmHg
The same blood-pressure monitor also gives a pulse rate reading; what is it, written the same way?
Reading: 65 bpm
